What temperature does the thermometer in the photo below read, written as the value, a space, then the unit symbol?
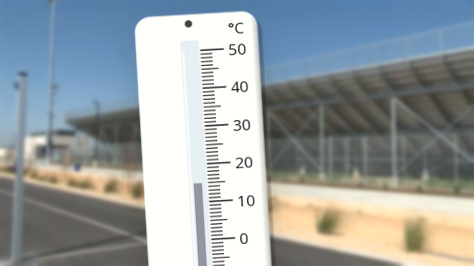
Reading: 15 °C
